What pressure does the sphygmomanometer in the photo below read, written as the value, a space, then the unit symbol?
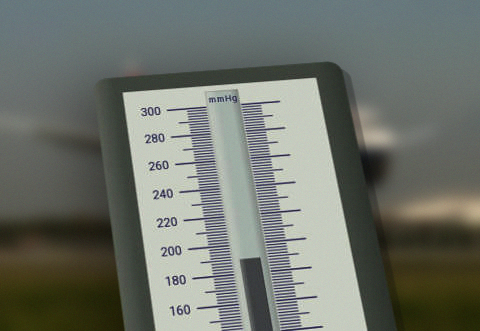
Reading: 190 mmHg
